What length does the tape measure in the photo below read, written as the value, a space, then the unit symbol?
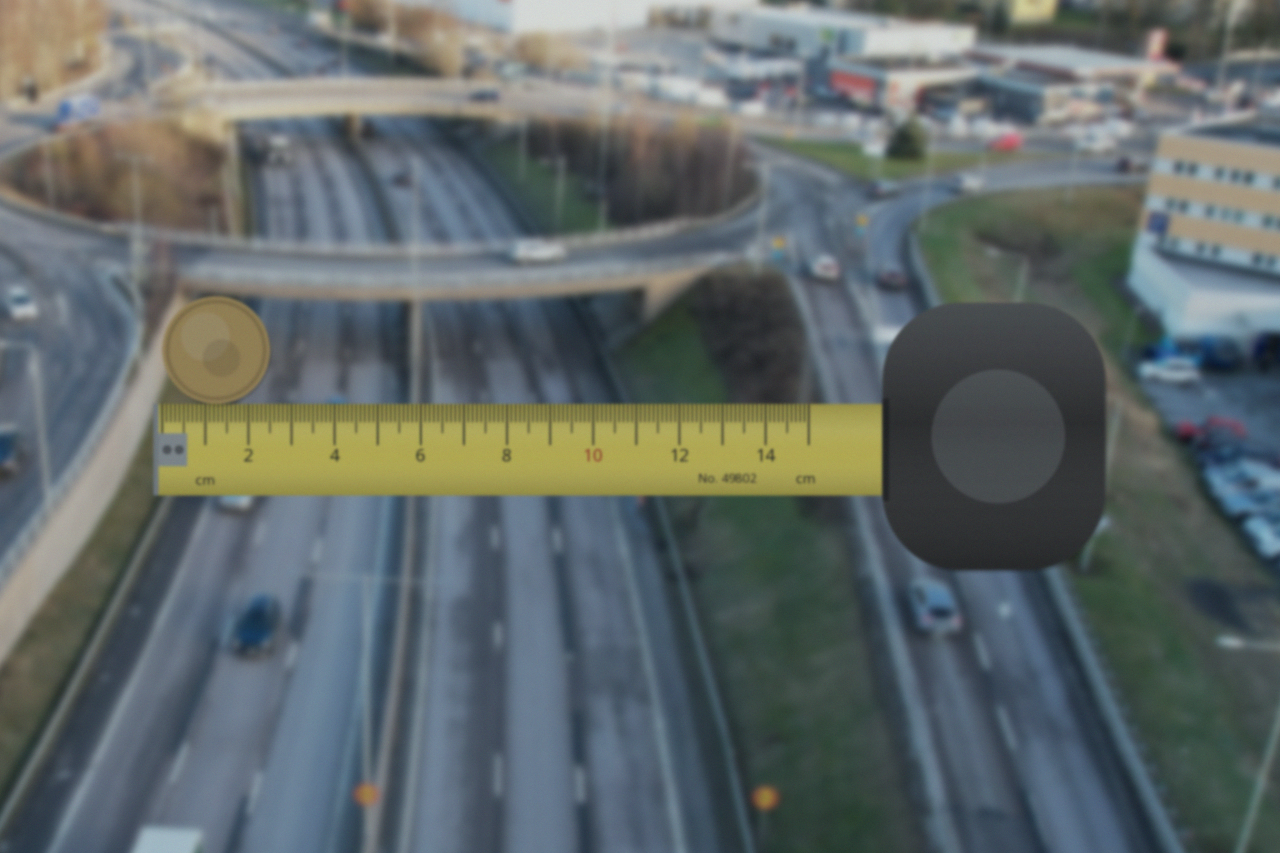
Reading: 2.5 cm
